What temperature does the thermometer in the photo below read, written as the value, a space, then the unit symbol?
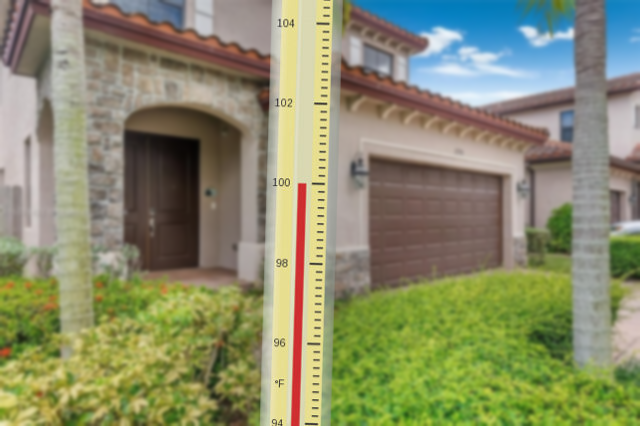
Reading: 100 °F
